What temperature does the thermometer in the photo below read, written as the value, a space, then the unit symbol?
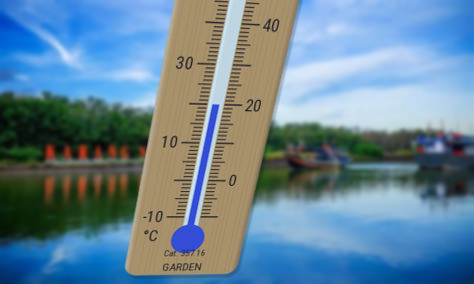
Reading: 20 °C
